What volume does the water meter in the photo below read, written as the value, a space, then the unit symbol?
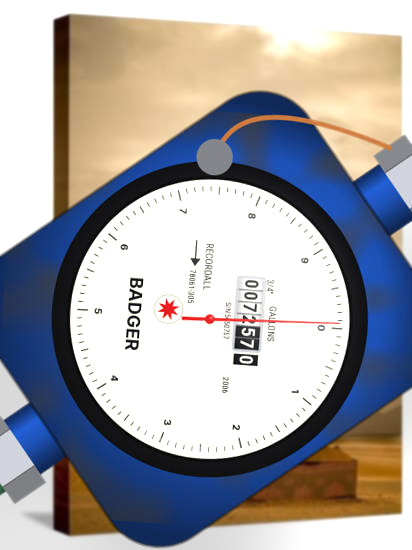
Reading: 72569.9 gal
